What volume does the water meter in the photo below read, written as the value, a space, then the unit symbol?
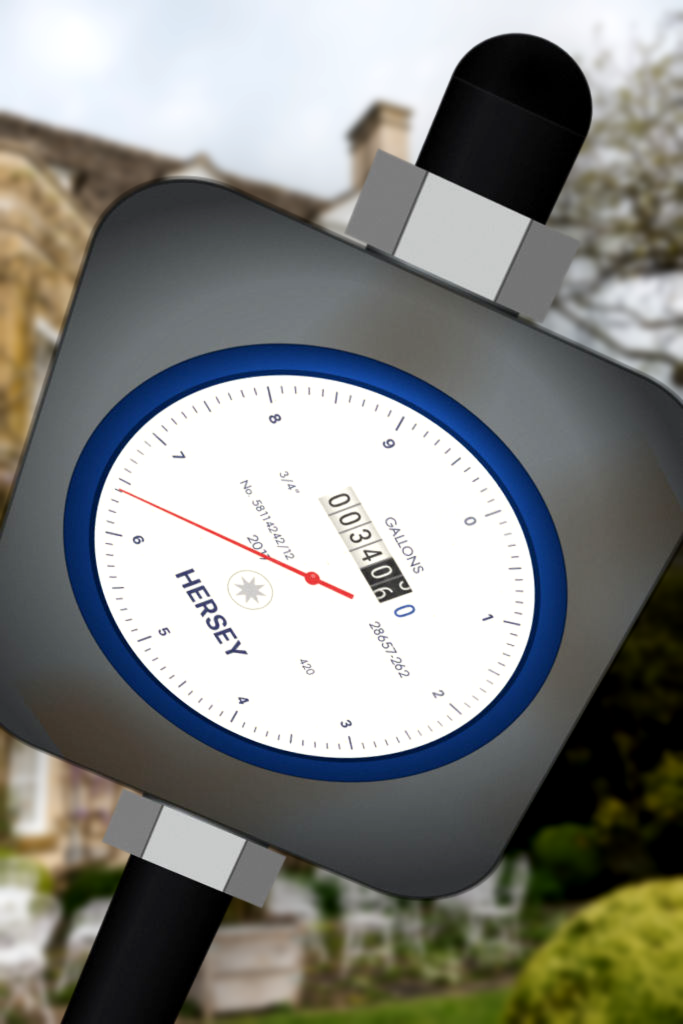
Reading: 34056.4 gal
